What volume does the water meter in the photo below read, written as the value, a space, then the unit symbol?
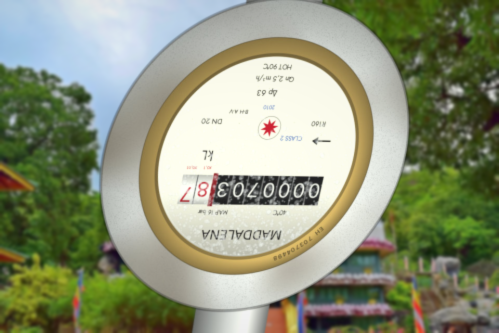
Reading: 703.87 kL
